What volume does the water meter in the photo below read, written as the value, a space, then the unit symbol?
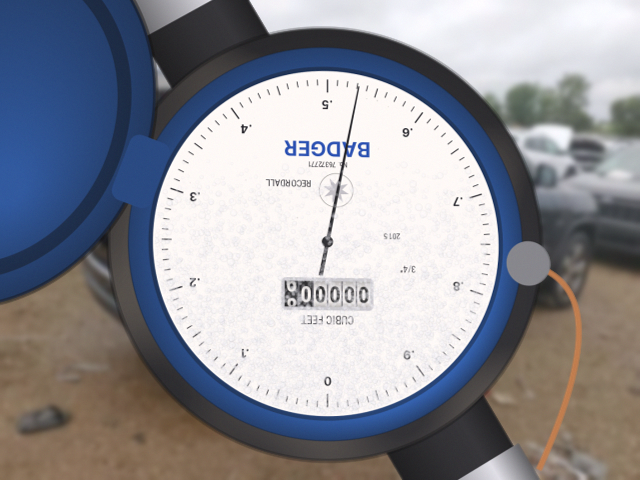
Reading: 8.53 ft³
